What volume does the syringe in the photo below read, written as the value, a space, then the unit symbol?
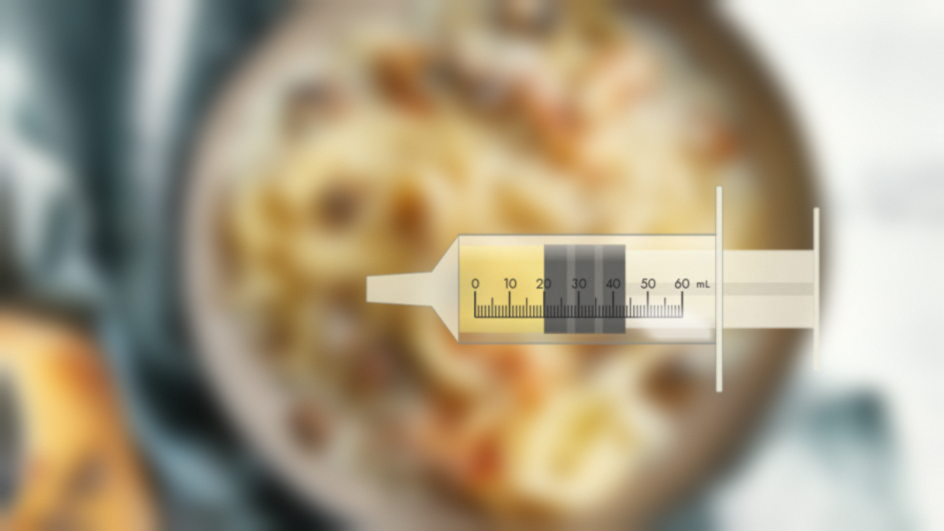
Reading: 20 mL
